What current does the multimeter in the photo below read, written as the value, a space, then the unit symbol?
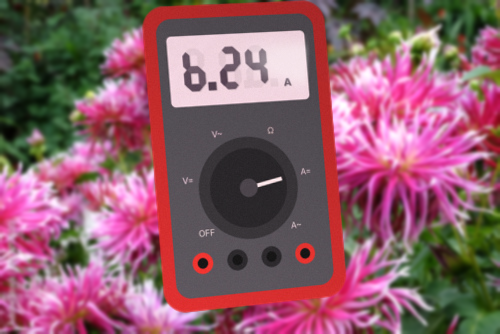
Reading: 6.24 A
